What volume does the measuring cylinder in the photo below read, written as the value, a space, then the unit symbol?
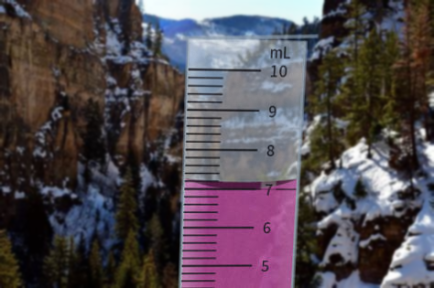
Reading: 7 mL
